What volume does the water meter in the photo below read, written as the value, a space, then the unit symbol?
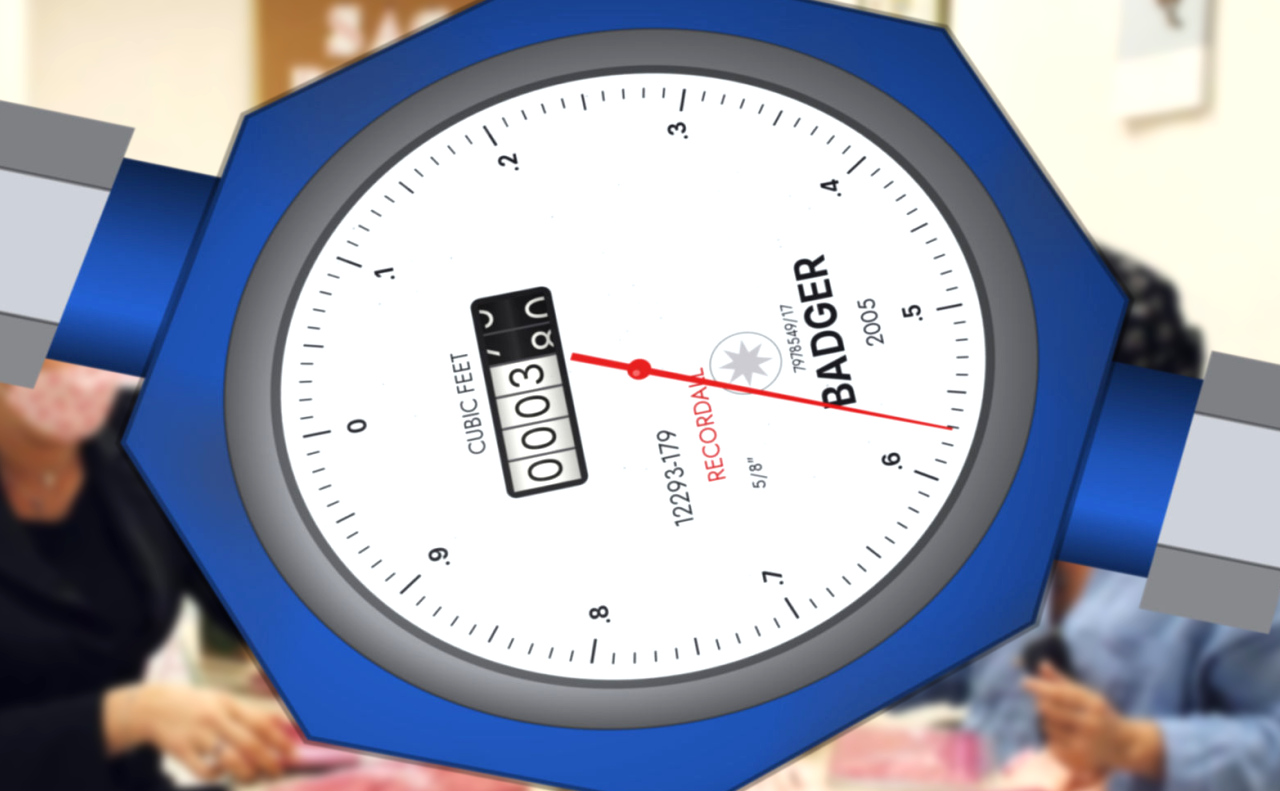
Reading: 379.57 ft³
